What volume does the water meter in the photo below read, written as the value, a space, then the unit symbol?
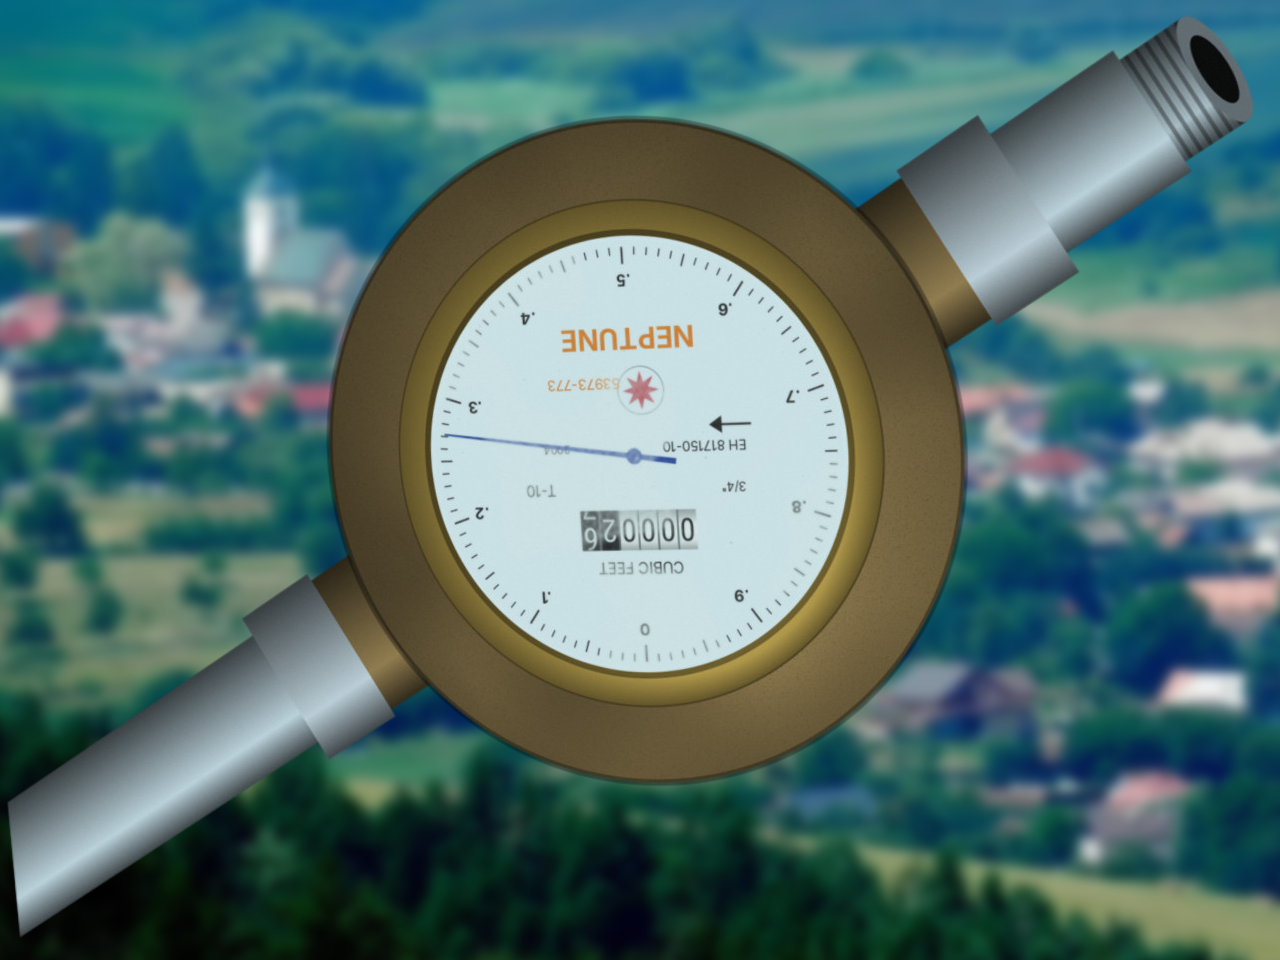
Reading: 26.27 ft³
